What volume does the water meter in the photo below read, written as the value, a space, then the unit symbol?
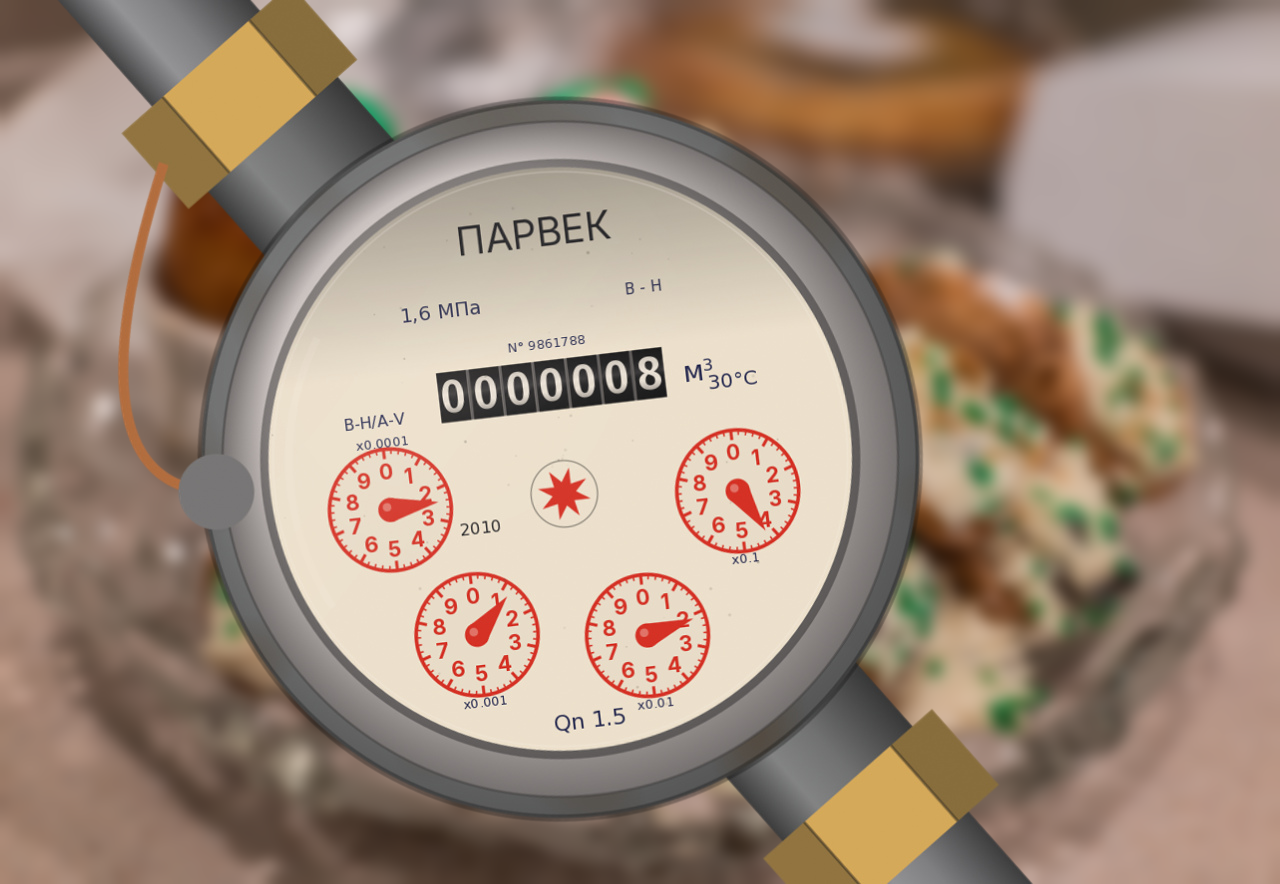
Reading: 8.4212 m³
